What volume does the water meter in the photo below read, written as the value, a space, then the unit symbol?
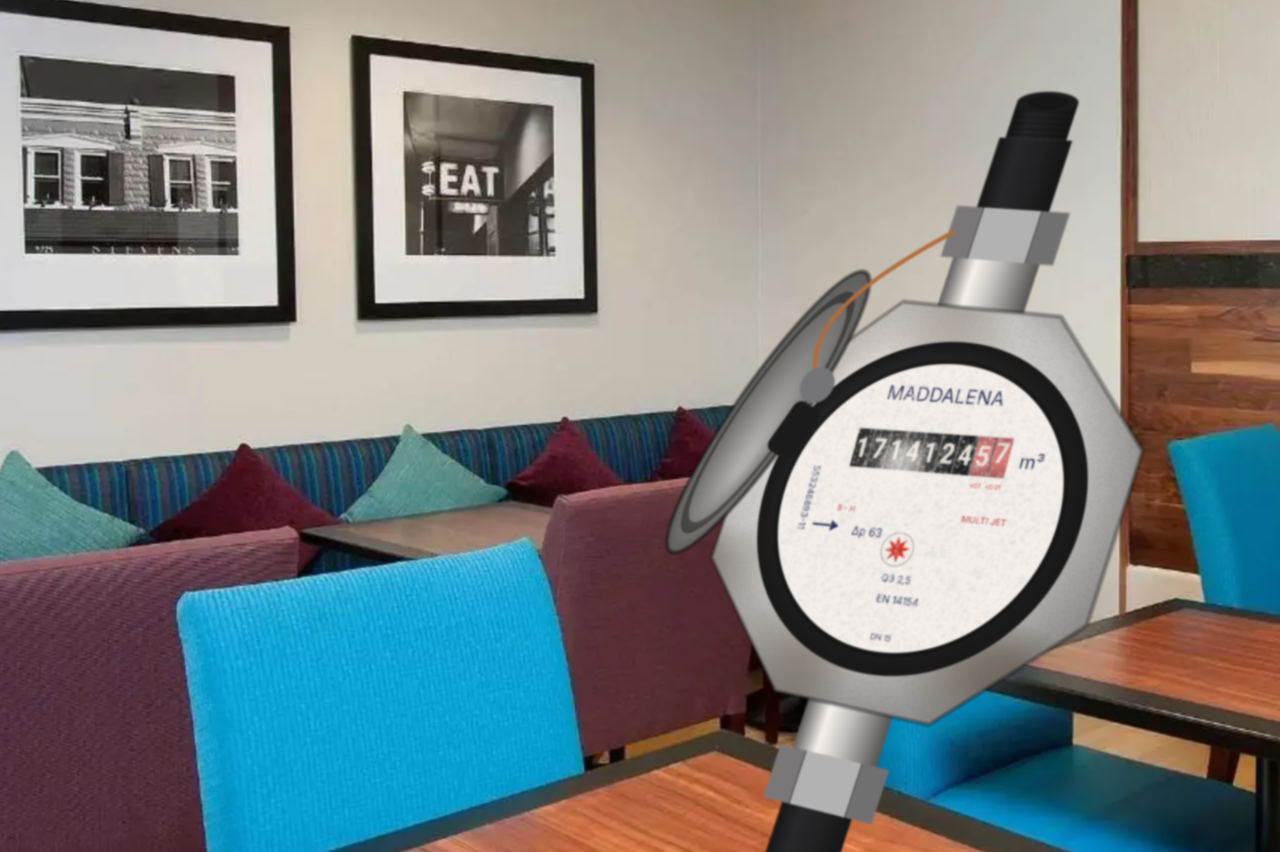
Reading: 1714124.57 m³
